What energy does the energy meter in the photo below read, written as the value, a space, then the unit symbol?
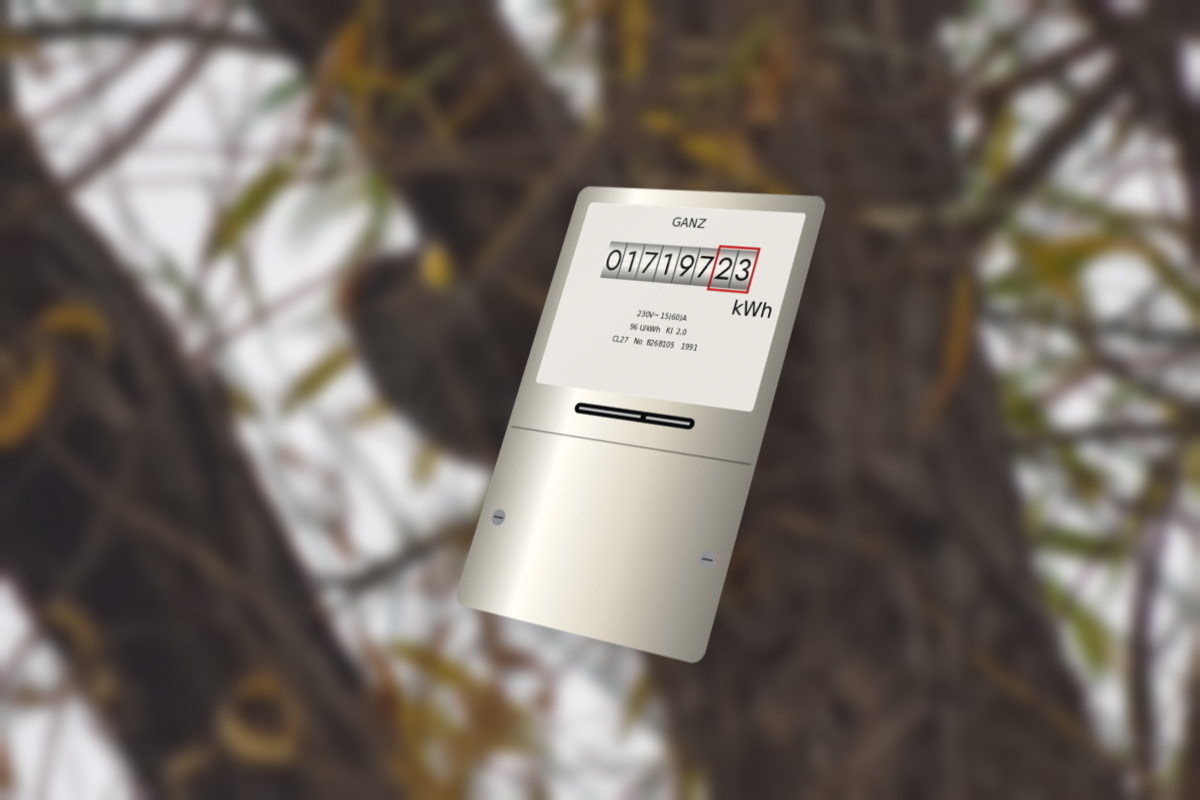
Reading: 17197.23 kWh
